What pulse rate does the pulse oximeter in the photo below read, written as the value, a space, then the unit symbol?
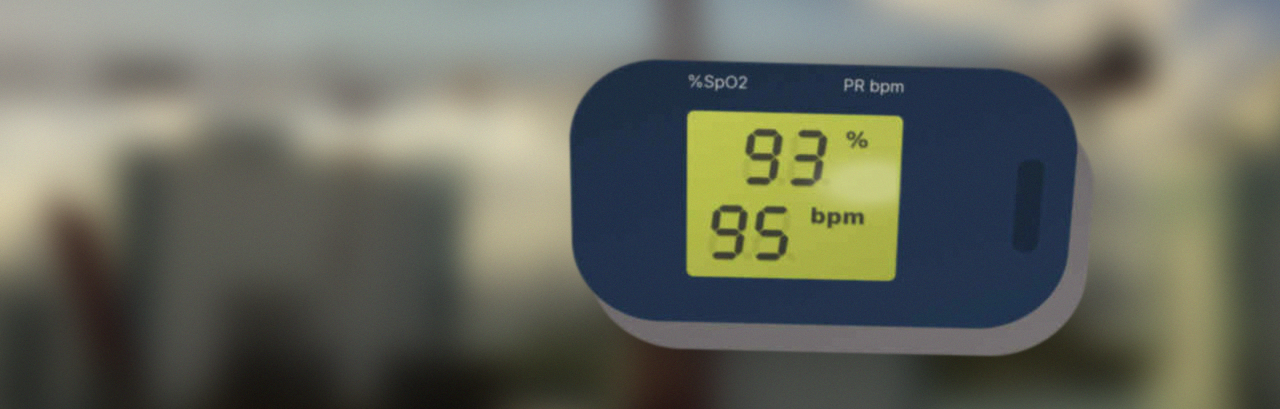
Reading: 95 bpm
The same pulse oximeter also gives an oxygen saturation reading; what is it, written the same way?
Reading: 93 %
